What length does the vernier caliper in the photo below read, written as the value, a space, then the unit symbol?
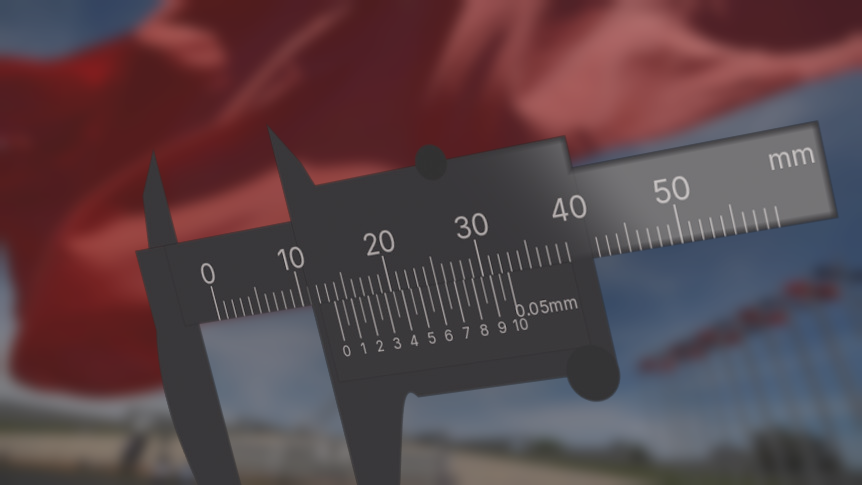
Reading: 13.6 mm
